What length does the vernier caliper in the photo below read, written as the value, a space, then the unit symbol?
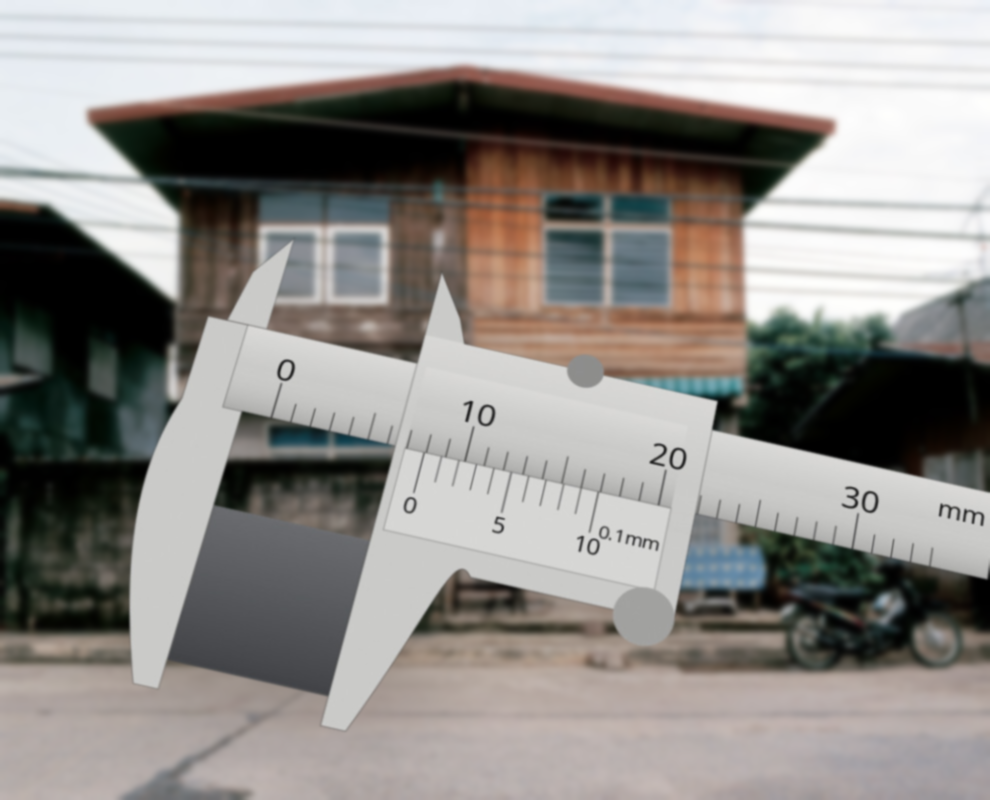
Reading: 7.9 mm
